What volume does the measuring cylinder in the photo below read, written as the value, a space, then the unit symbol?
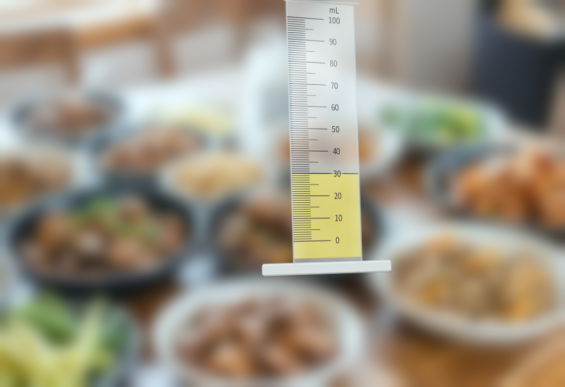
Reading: 30 mL
